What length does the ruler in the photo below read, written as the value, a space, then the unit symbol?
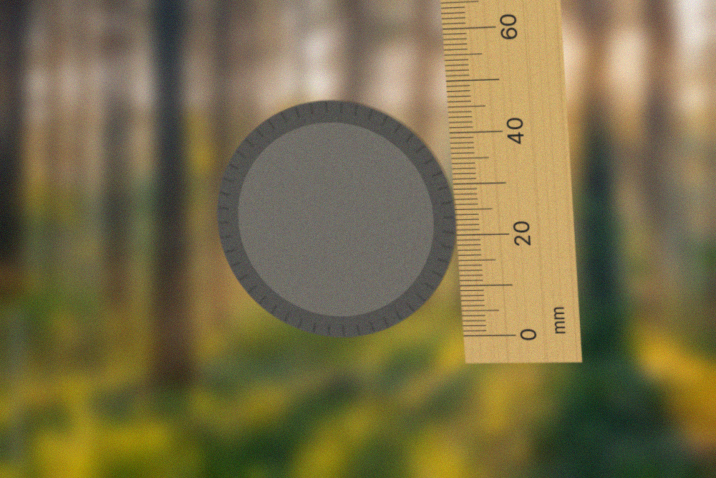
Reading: 47 mm
